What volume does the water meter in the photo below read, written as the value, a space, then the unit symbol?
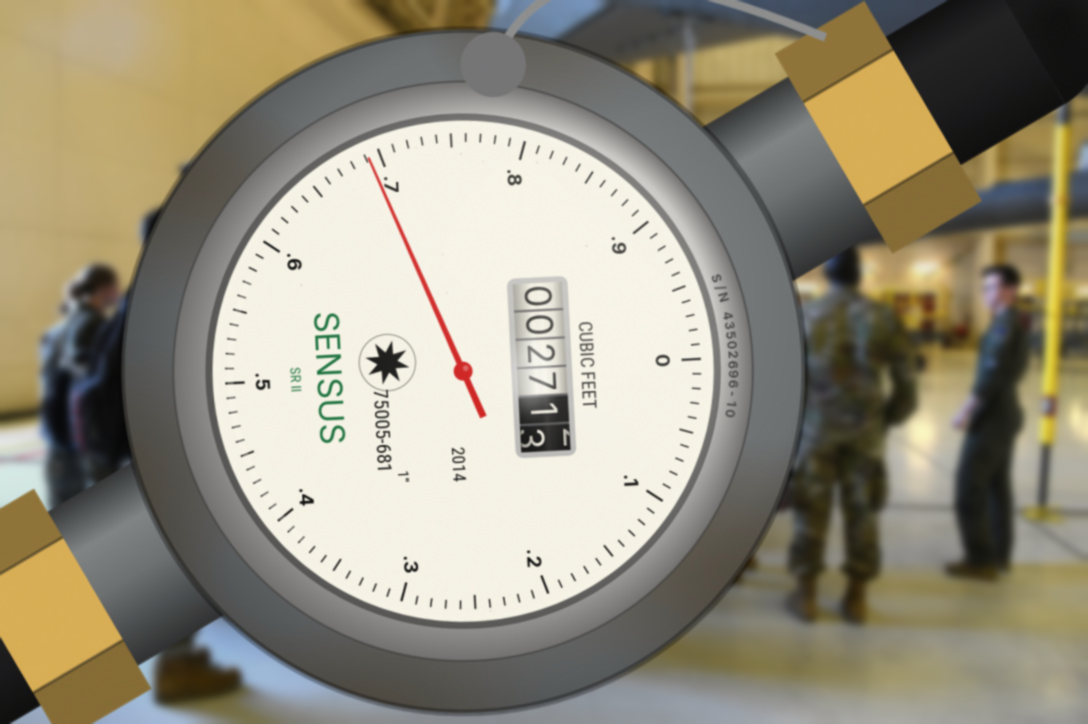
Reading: 2712.69 ft³
